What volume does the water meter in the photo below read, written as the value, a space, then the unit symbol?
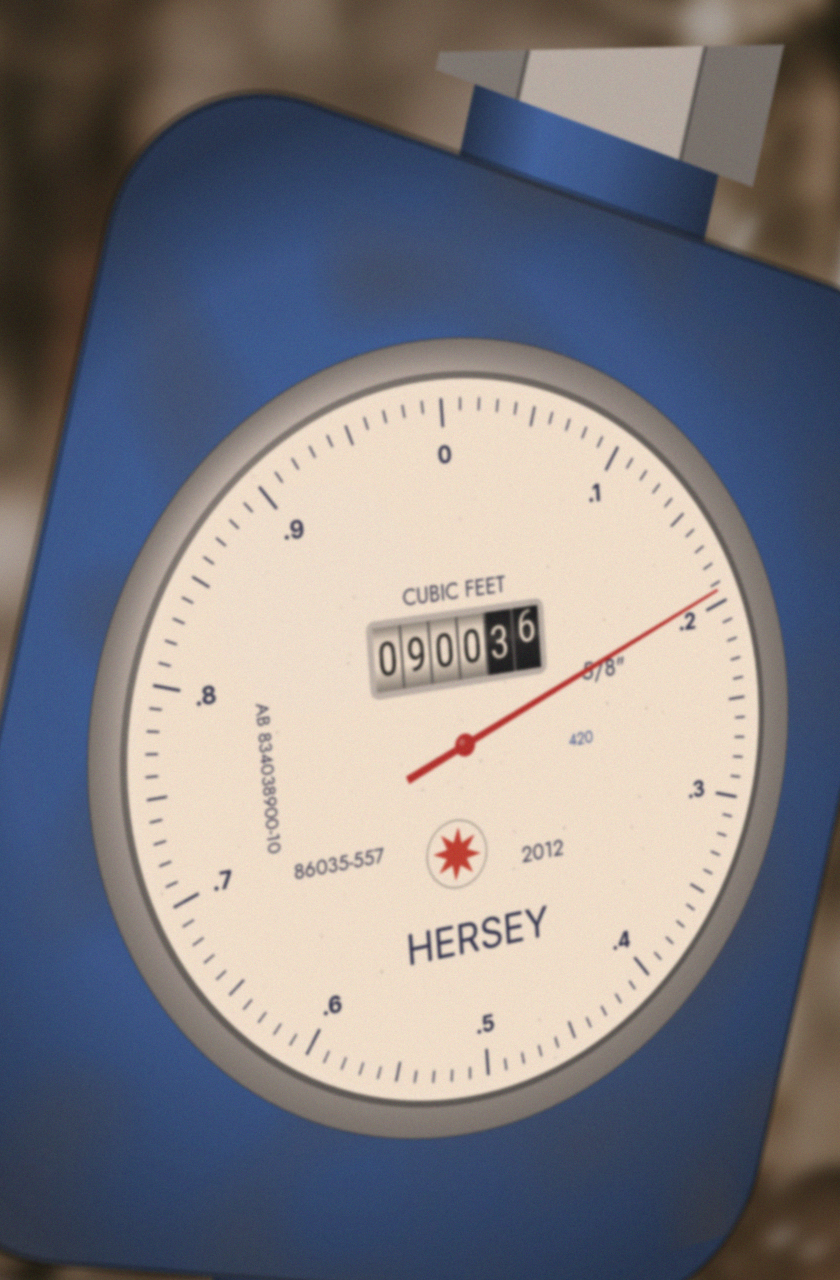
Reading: 90036.19 ft³
